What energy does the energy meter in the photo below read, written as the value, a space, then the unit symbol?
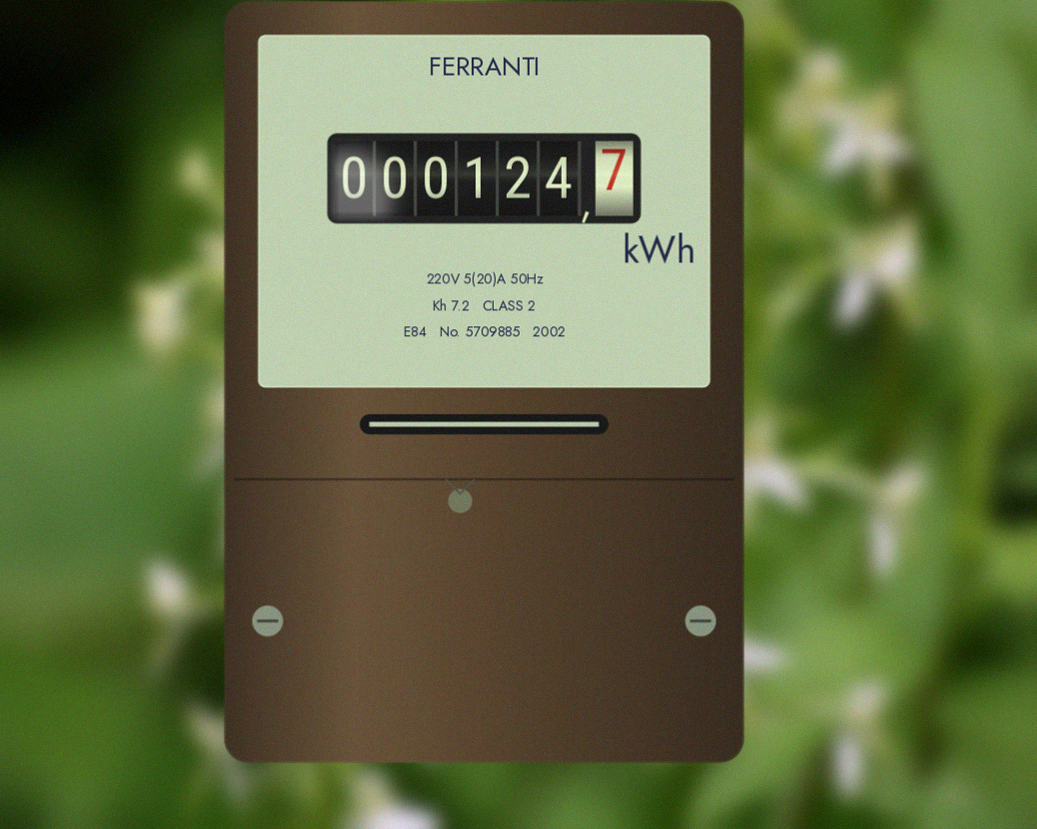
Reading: 124.7 kWh
